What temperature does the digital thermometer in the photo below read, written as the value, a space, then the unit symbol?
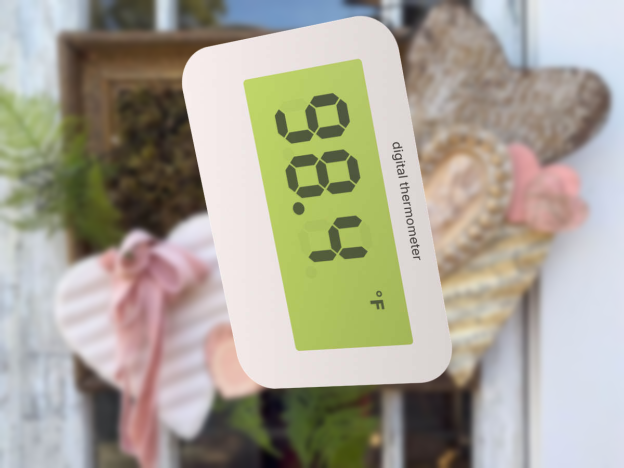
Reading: 98.4 °F
